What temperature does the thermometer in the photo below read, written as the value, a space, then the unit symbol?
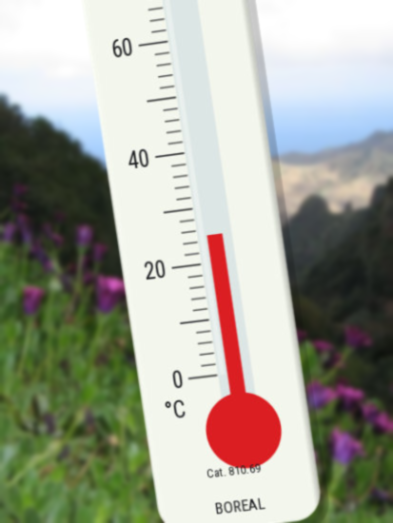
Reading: 25 °C
